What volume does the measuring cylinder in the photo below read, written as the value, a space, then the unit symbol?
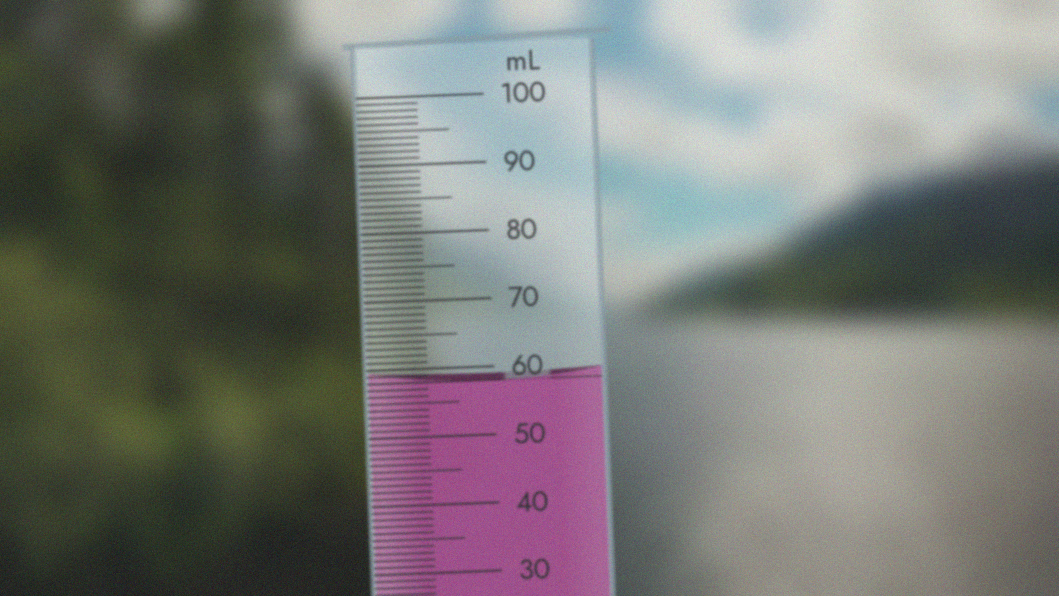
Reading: 58 mL
